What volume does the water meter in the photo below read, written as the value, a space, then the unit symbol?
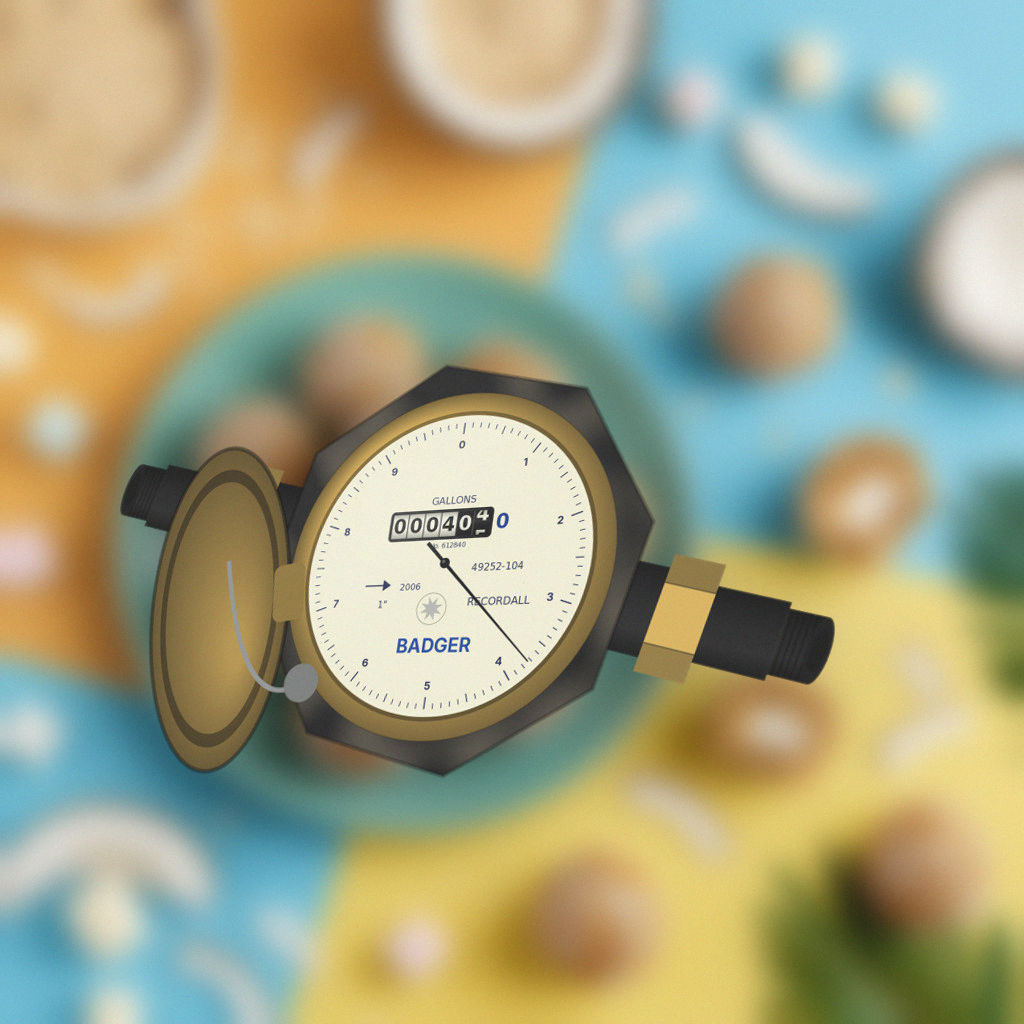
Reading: 4043.7 gal
